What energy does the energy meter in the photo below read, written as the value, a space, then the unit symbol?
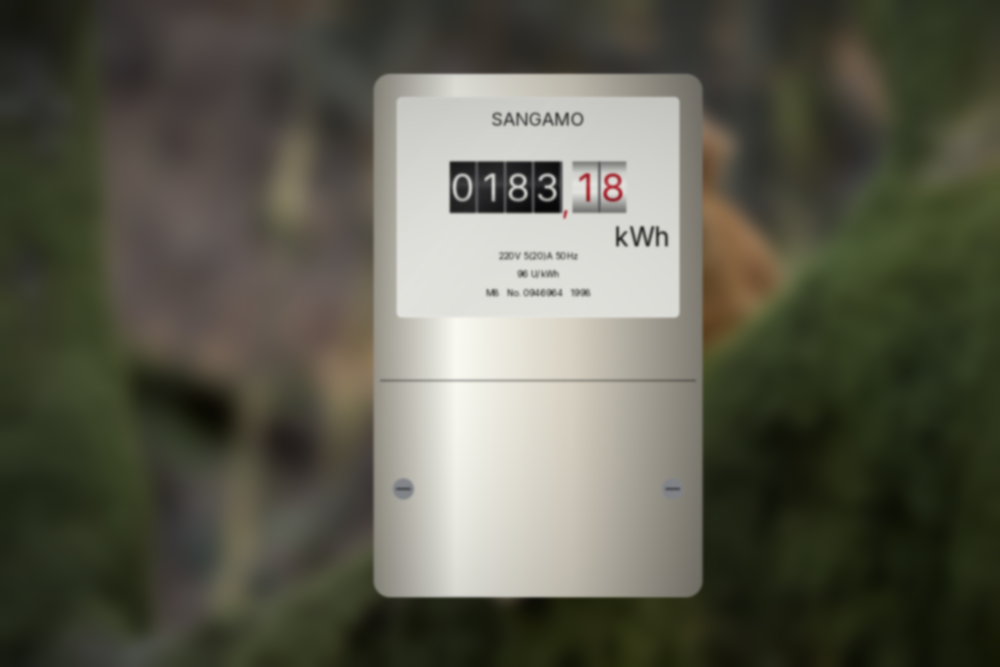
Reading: 183.18 kWh
